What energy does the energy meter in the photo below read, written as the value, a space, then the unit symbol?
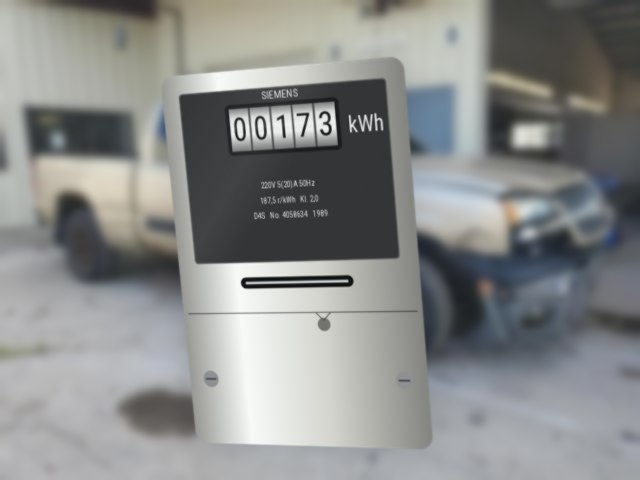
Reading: 173 kWh
